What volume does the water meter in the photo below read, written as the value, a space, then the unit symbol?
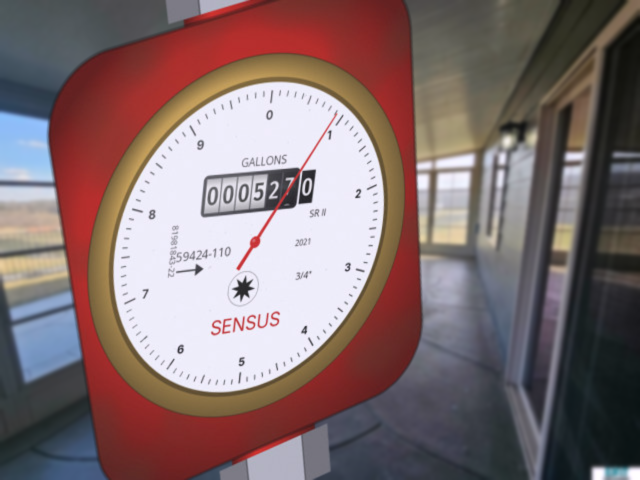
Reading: 5270.9 gal
